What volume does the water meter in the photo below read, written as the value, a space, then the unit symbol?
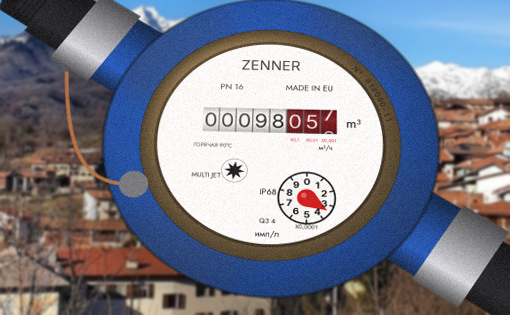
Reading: 98.0573 m³
